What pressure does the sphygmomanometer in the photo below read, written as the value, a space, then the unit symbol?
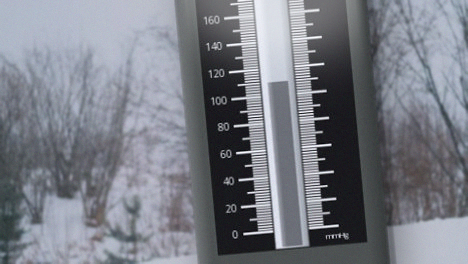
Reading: 110 mmHg
